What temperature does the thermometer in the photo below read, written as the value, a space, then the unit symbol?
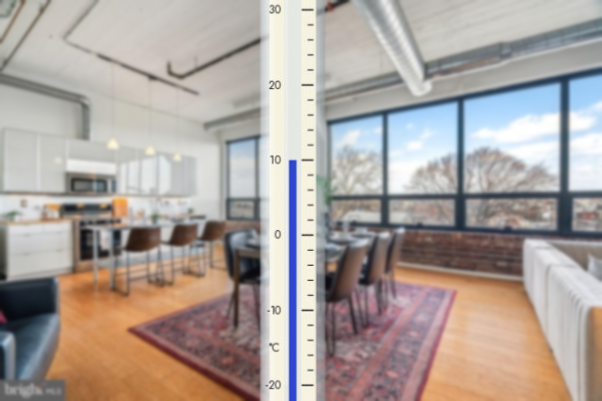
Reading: 10 °C
